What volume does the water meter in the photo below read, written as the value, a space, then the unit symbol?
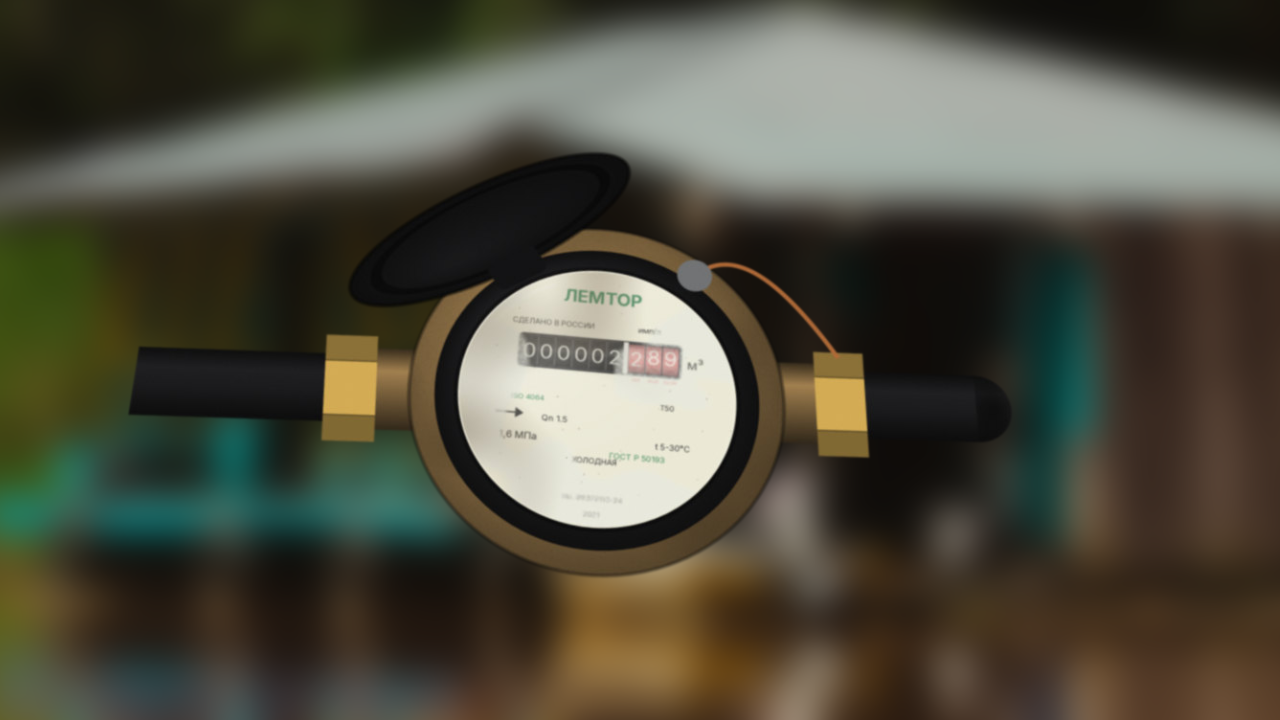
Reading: 2.289 m³
